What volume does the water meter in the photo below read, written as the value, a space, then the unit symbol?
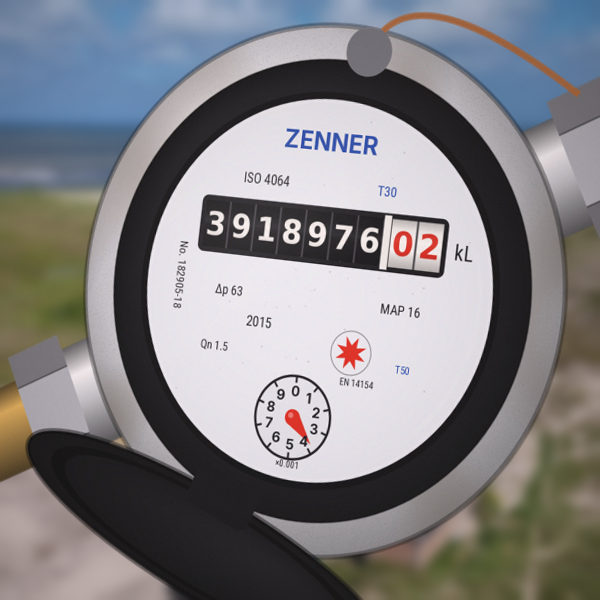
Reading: 3918976.023 kL
